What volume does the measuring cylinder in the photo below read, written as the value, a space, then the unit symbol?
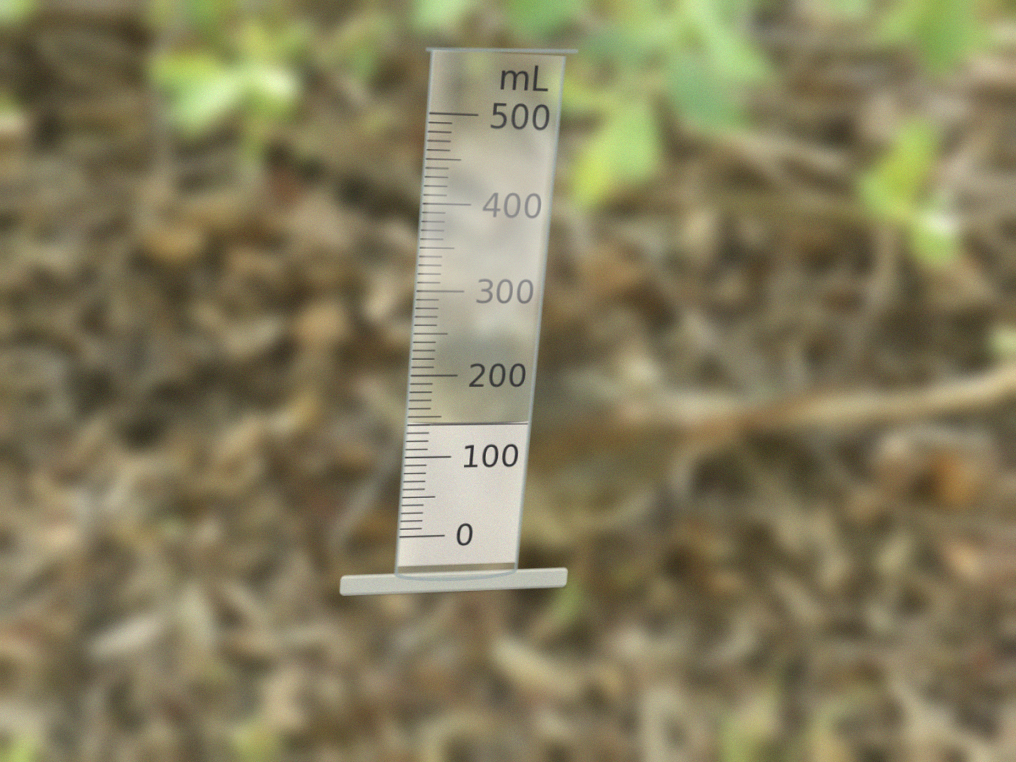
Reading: 140 mL
